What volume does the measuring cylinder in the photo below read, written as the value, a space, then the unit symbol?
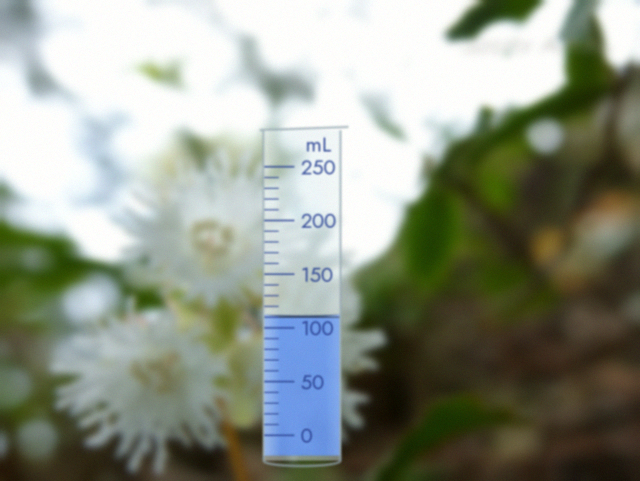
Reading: 110 mL
